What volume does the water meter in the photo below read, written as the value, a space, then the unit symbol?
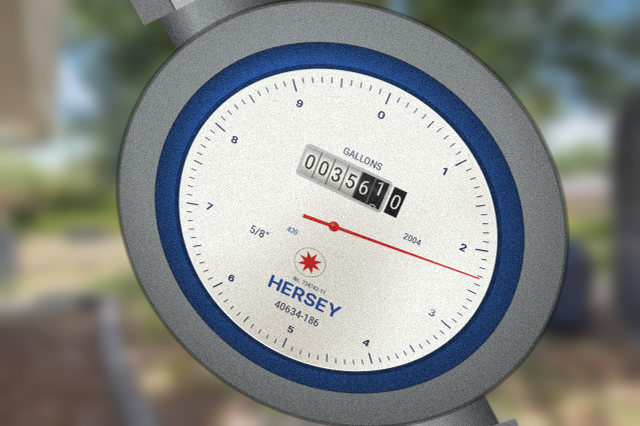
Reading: 35612.3 gal
